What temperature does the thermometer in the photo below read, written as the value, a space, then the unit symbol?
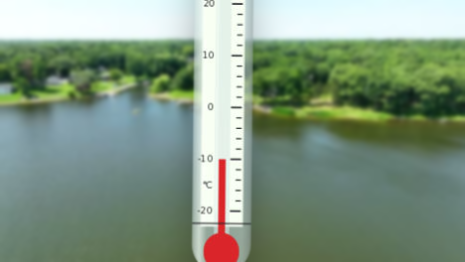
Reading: -10 °C
